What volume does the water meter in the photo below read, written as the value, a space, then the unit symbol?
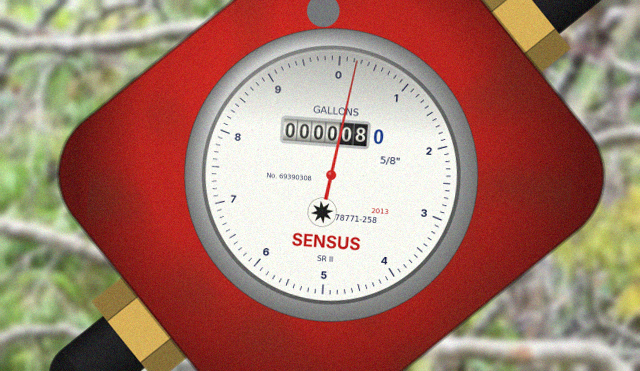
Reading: 80.2 gal
